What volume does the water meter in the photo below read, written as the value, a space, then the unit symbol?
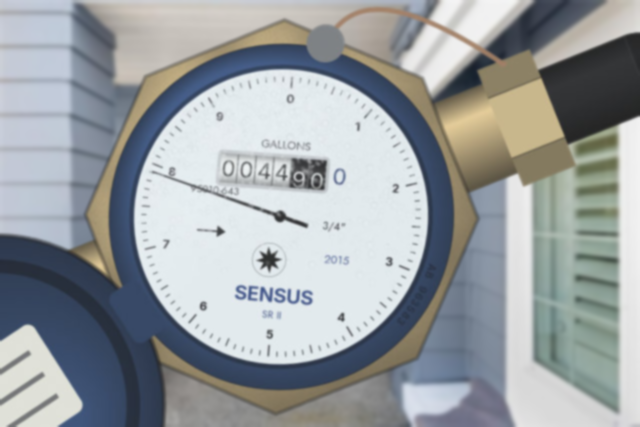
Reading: 44897.9 gal
